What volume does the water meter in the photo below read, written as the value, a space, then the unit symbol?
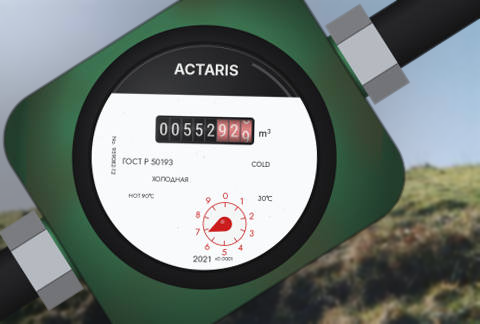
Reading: 552.9286 m³
